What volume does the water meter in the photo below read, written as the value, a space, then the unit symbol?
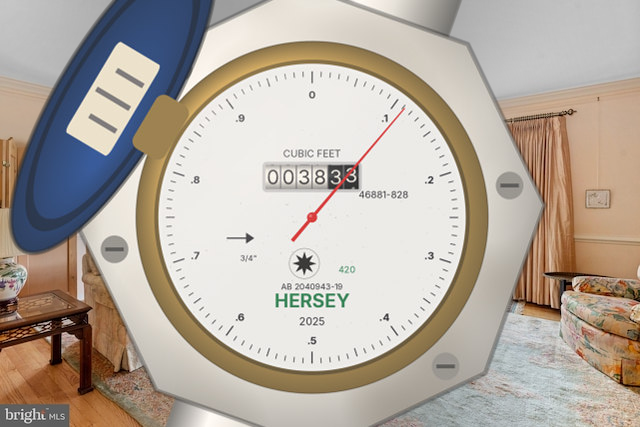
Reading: 3833.11 ft³
